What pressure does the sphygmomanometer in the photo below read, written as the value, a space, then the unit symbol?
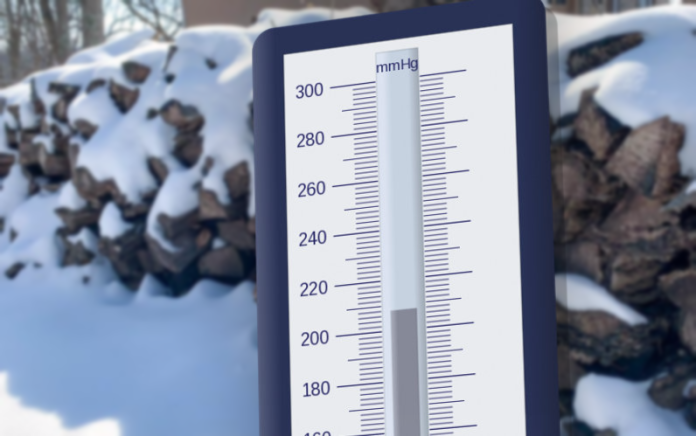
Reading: 208 mmHg
